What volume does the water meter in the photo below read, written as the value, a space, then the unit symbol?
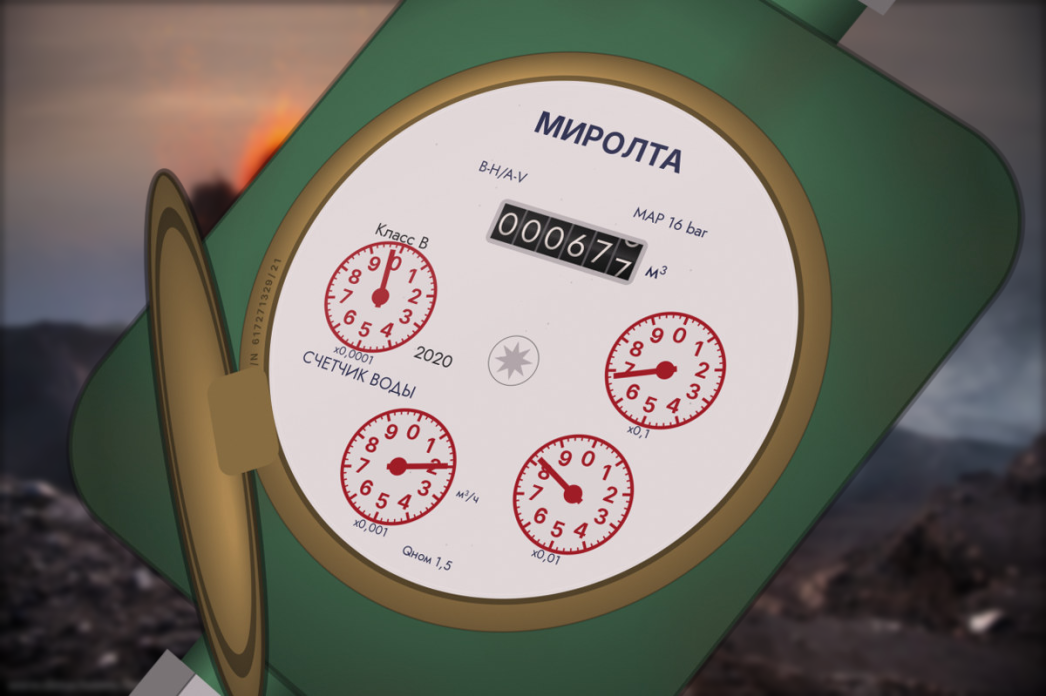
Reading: 676.6819 m³
